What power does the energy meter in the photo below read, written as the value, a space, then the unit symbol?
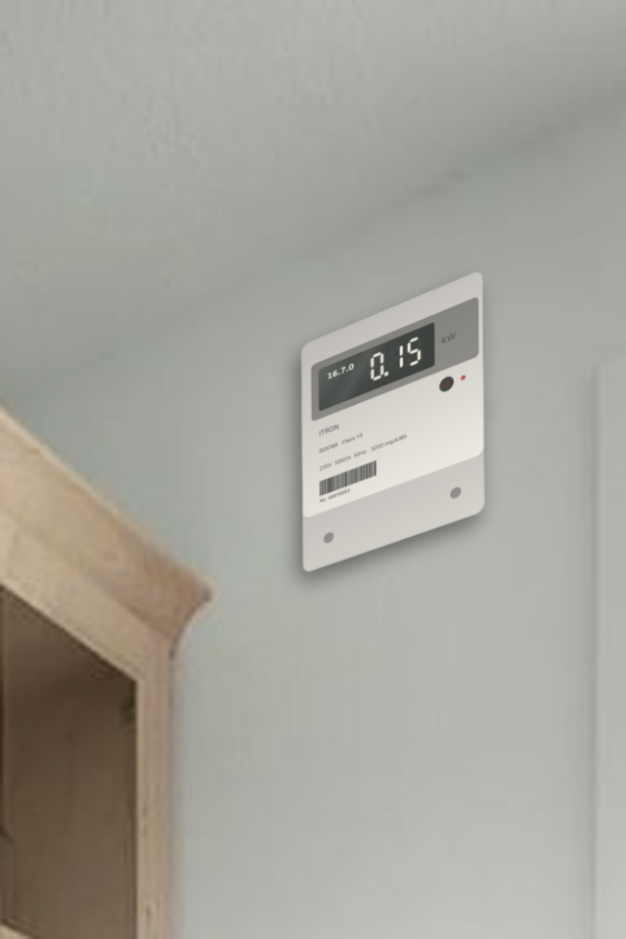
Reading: 0.15 kW
